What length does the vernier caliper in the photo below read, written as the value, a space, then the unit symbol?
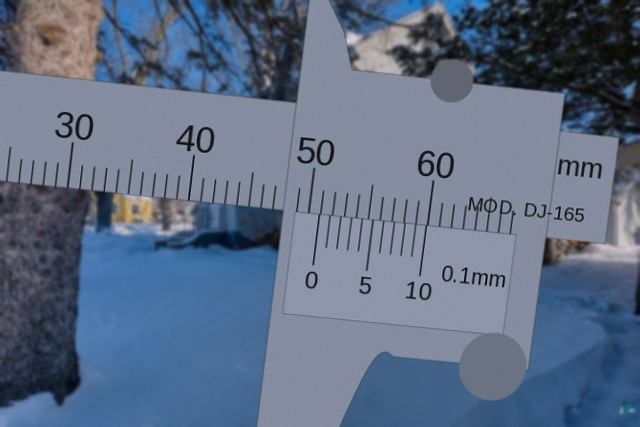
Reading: 50.9 mm
